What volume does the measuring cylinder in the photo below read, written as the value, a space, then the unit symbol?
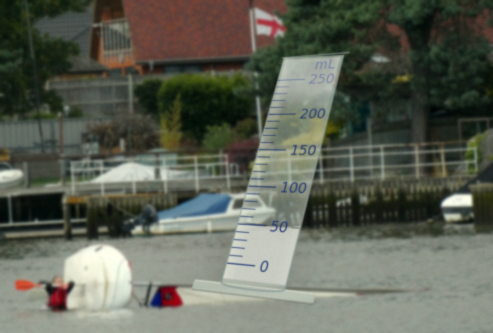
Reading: 50 mL
